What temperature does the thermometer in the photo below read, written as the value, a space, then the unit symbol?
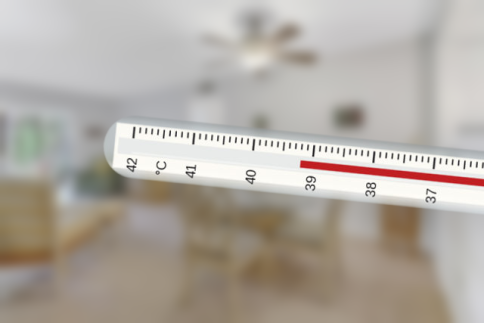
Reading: 39.2 °C
